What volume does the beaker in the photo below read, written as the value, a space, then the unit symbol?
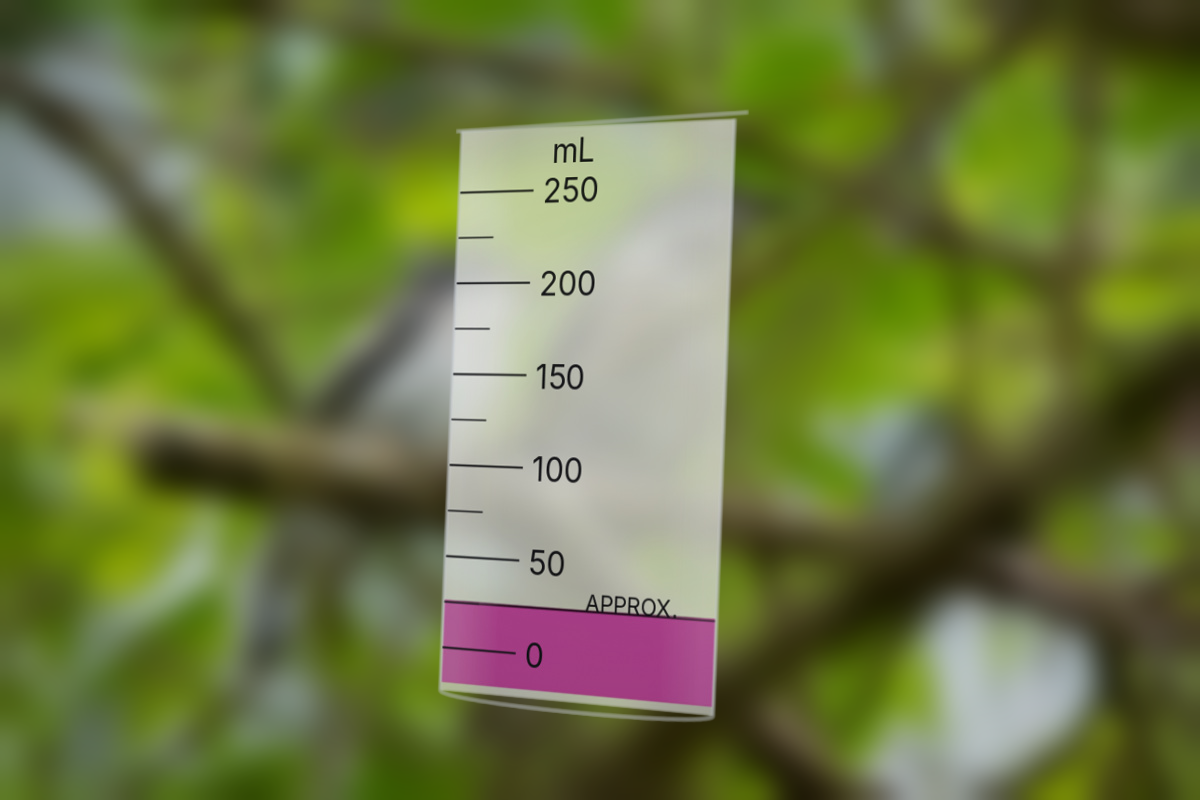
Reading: 25 mL
